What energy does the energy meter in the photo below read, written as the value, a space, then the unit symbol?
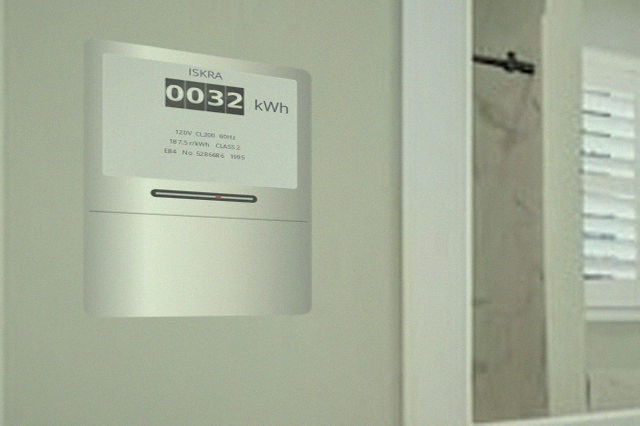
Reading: 32 kWh
